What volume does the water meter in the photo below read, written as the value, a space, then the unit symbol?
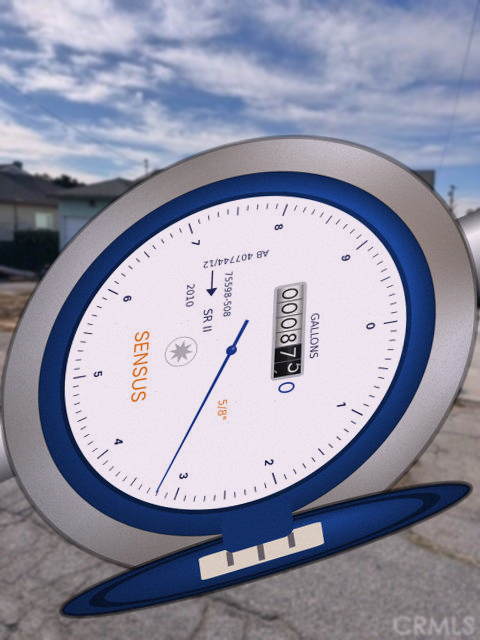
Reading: 8753.2 gal
